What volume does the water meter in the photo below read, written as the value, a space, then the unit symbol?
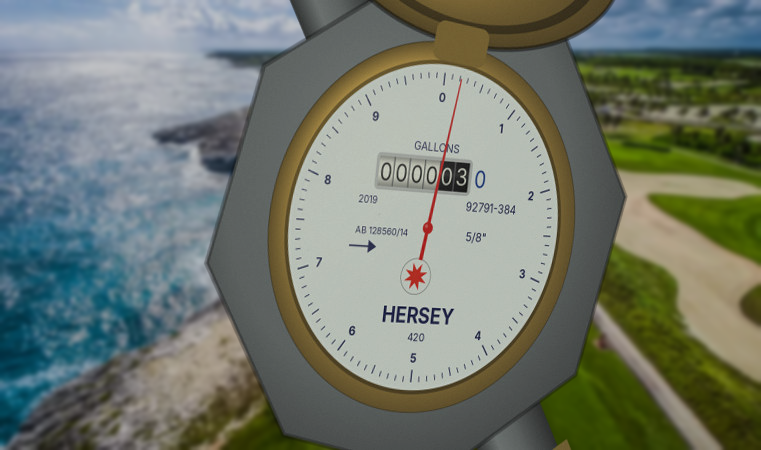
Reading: 30.2 gal
